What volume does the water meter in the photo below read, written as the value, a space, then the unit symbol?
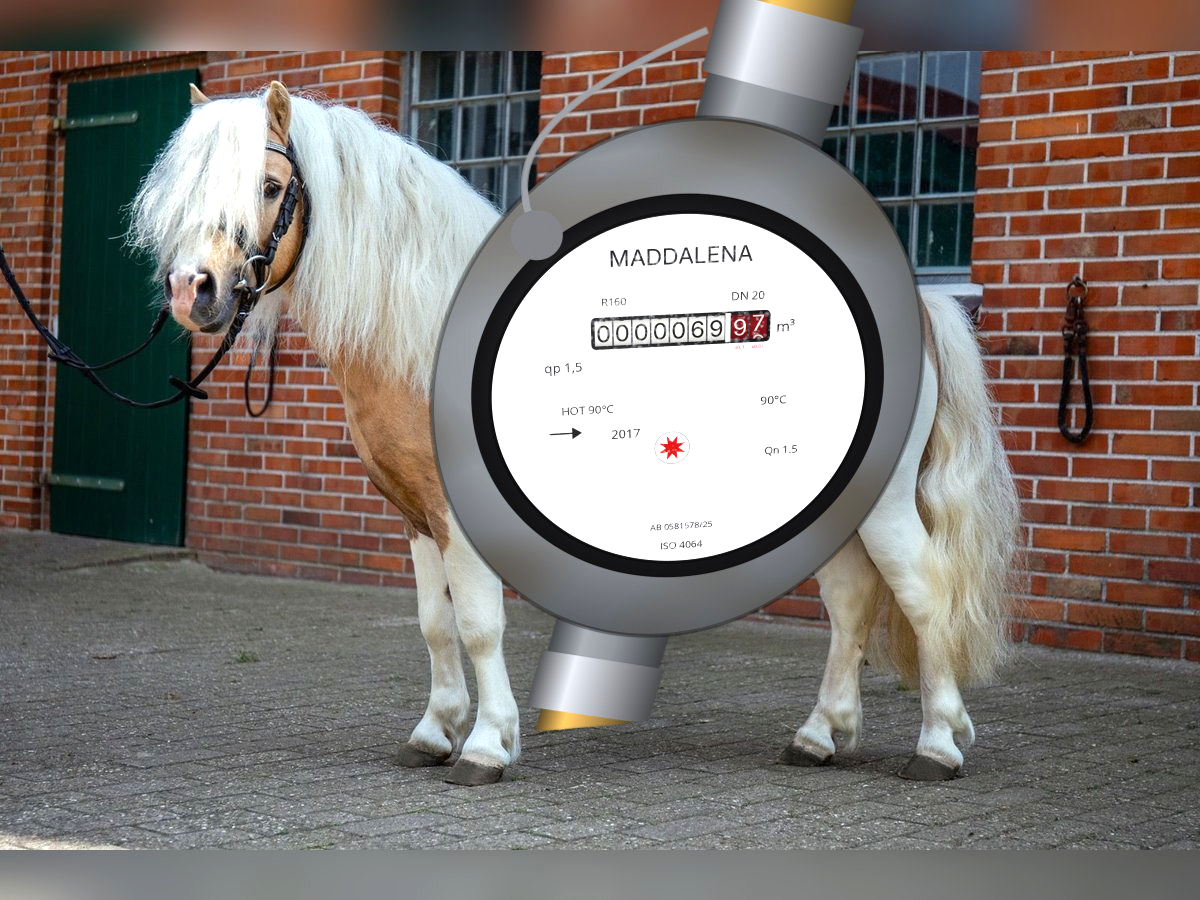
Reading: 69.97 m³
